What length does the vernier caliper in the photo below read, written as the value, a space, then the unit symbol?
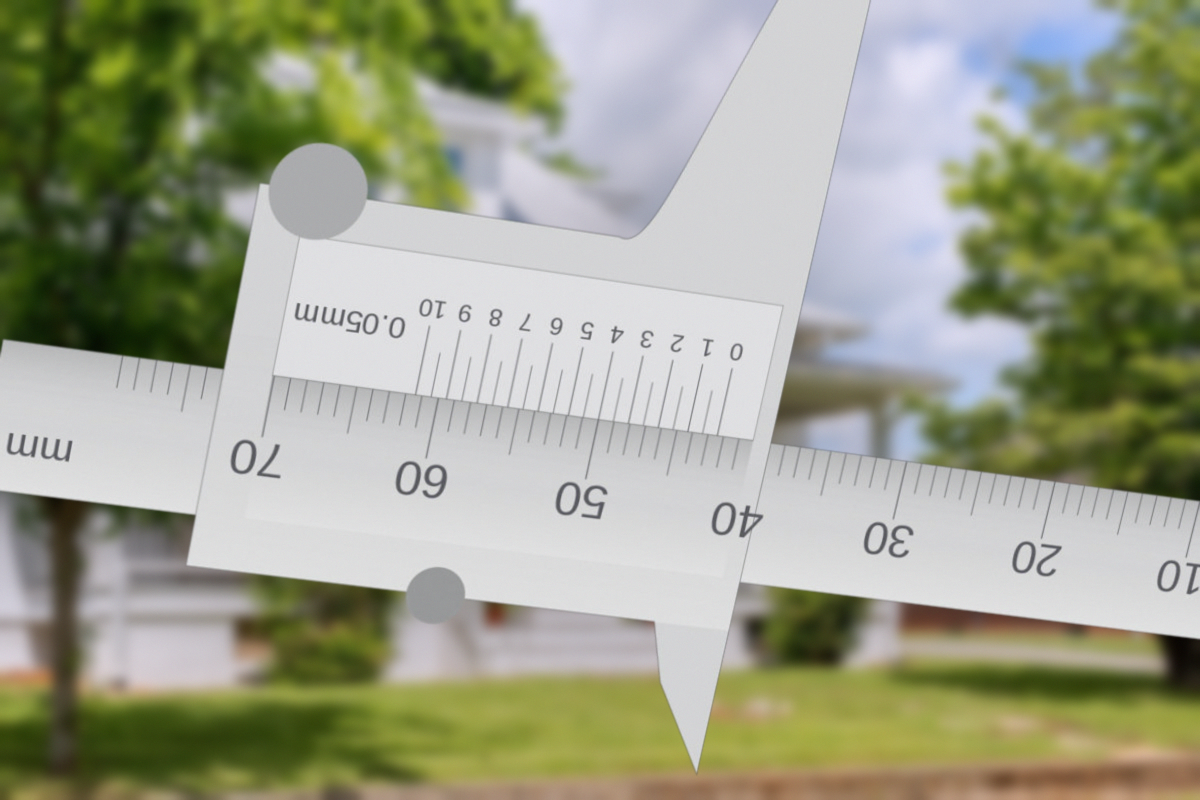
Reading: 42.4 mm
